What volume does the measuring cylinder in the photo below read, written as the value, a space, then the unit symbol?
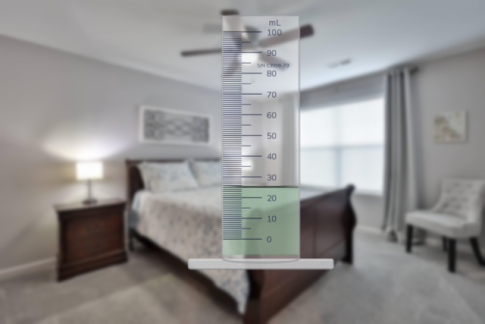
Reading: 25 mL
